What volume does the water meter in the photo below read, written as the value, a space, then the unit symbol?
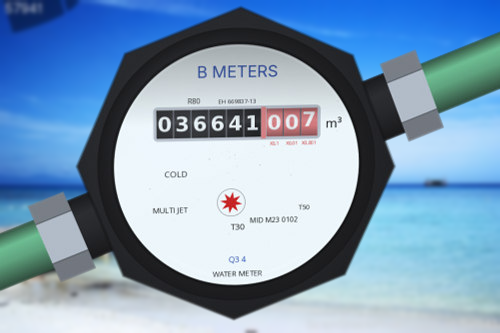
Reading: 36641.007 m³
